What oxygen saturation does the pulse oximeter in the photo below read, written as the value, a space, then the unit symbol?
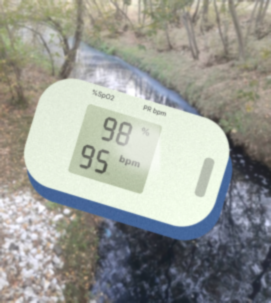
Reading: 98 %
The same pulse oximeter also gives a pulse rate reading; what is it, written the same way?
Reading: 95 bpm
